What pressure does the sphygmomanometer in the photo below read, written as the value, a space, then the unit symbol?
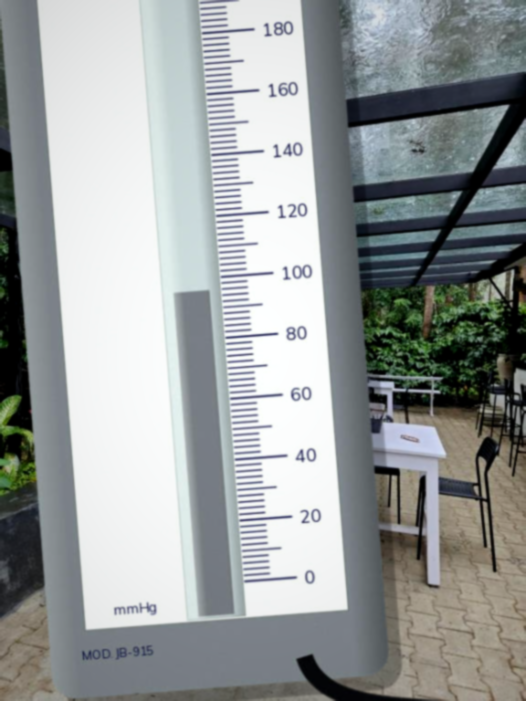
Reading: 96 mmHg
